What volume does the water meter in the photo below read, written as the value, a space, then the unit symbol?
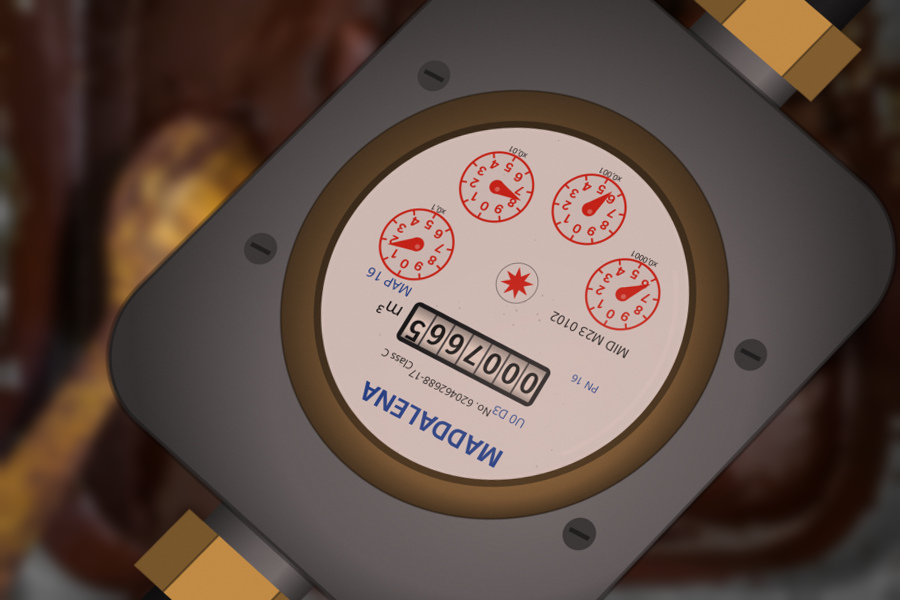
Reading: 7665.1756 m³
